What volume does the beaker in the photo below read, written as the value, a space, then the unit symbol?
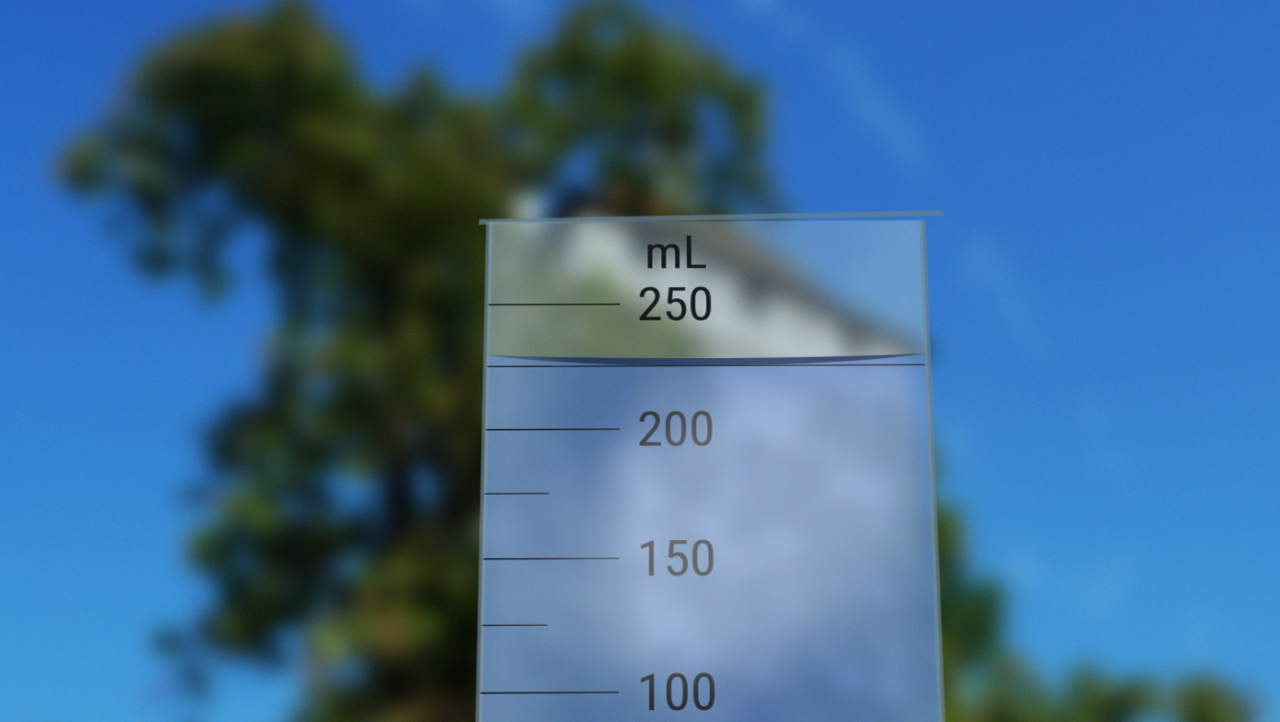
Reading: 225 mL
